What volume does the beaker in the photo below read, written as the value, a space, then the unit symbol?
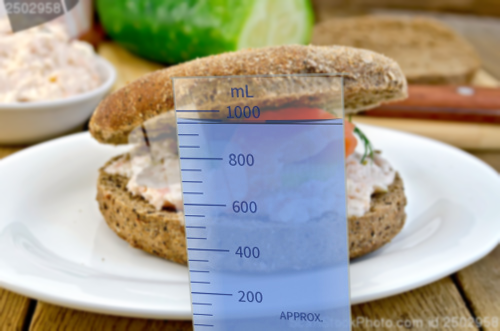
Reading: 950 mL
